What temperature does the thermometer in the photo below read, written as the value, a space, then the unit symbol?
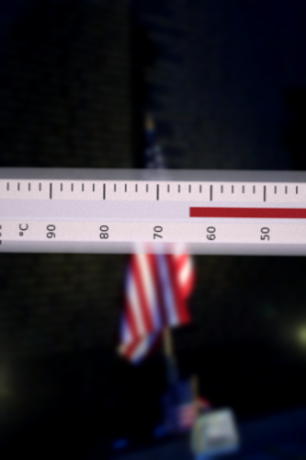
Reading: 64 °C
